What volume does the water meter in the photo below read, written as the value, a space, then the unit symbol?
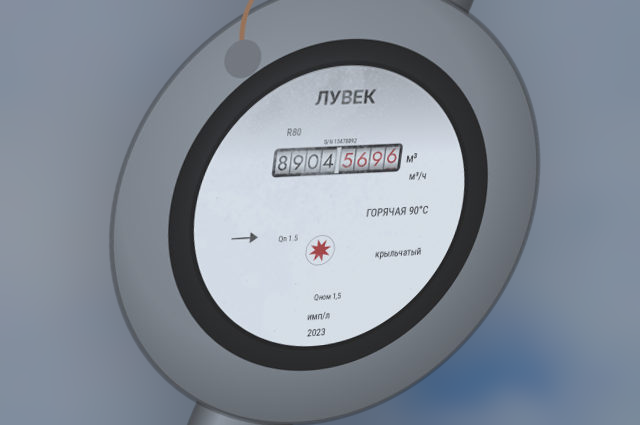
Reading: 8904.5696 m³
